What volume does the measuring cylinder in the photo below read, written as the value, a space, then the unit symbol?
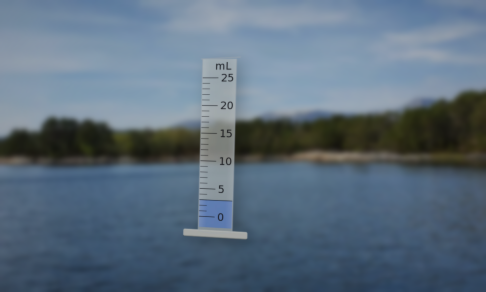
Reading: 3 mL
